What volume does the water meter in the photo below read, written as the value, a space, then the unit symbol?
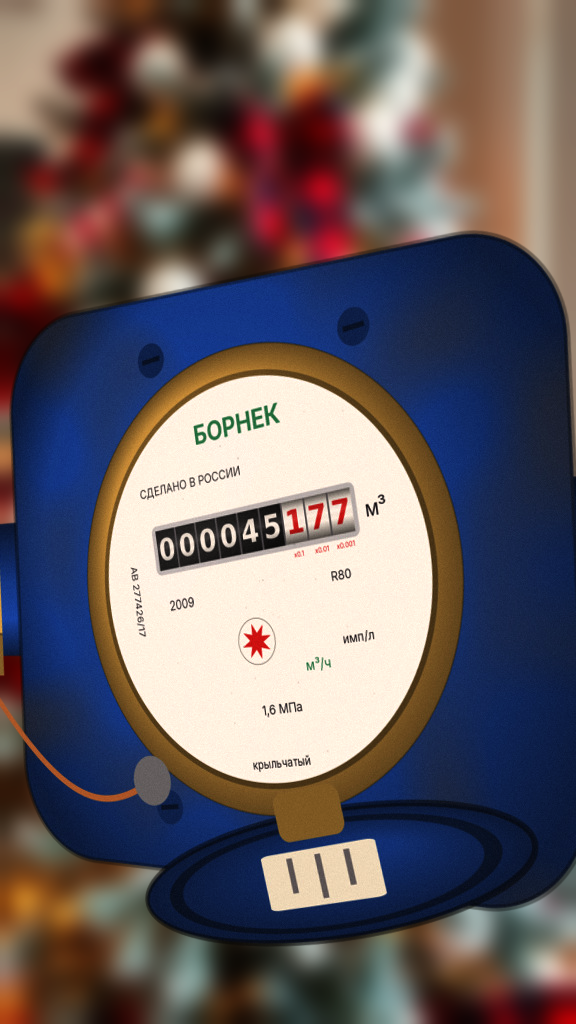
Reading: 45.177 m³
